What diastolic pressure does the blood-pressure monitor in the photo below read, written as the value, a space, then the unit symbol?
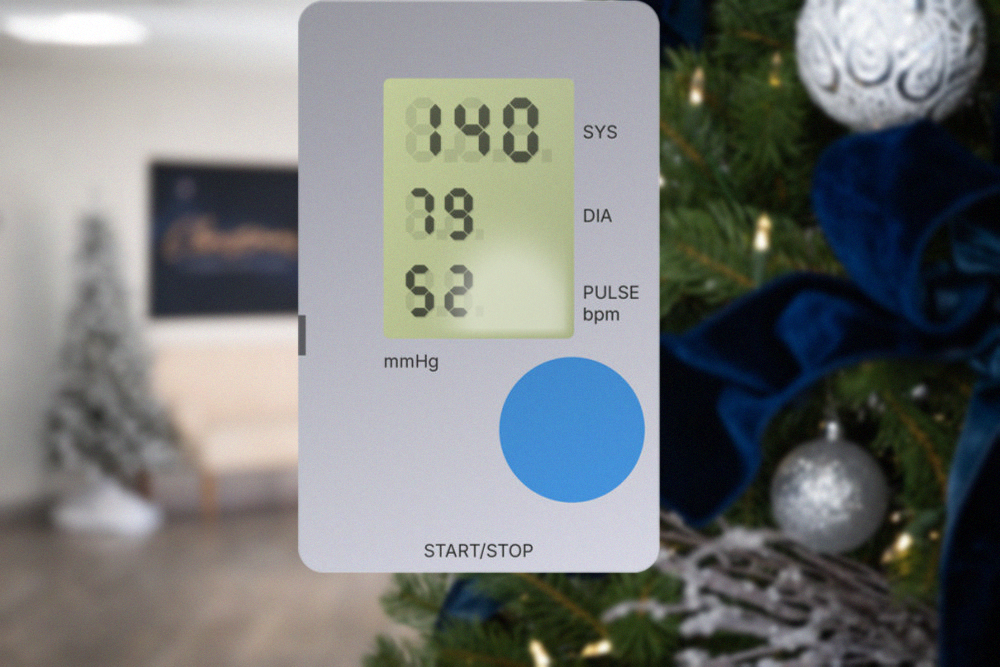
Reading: 79 mmHg
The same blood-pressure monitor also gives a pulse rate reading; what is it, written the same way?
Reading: 52 bpm
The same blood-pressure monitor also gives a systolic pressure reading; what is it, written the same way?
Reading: 140 mmHg
